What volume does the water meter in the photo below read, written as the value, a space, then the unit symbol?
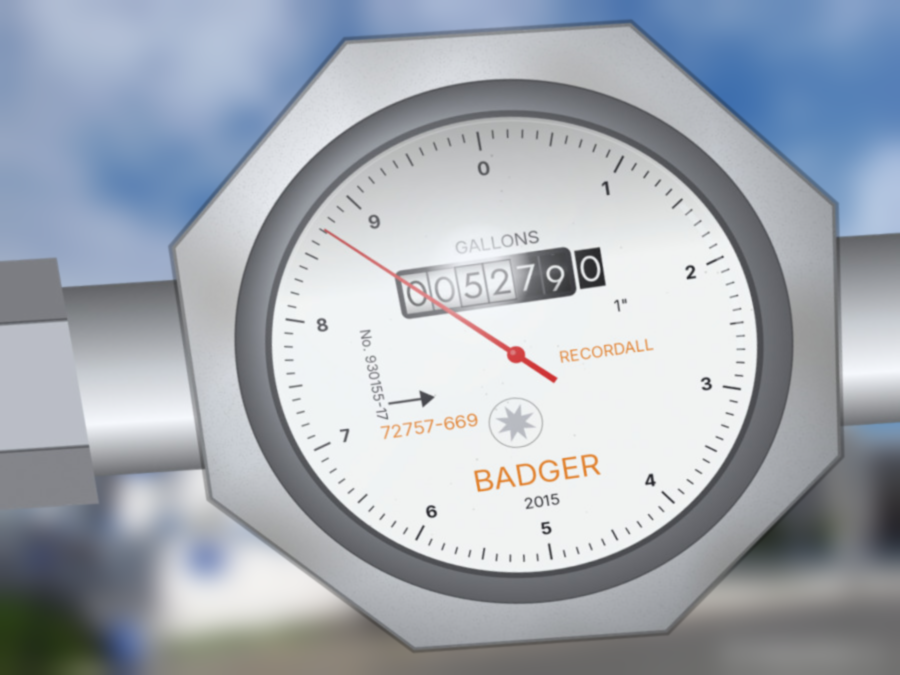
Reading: 52788.7 gal
